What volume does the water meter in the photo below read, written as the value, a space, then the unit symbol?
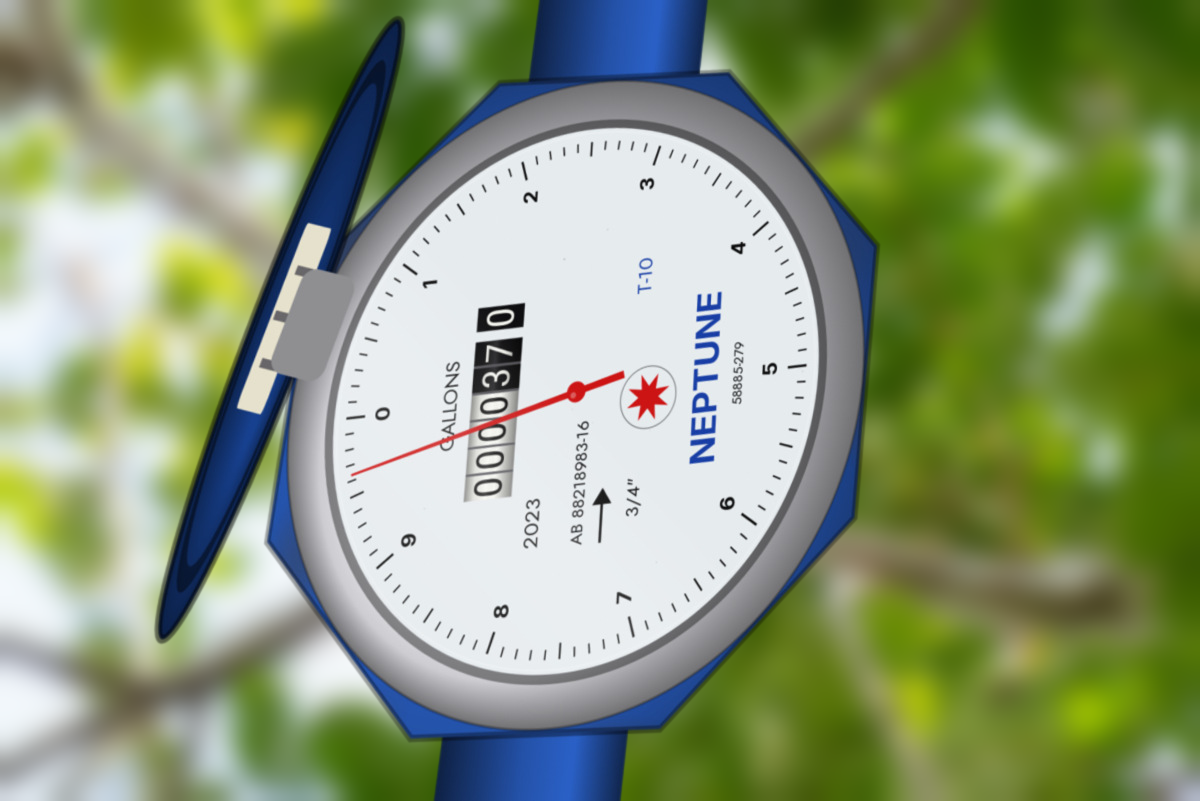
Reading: 369.6 gal
